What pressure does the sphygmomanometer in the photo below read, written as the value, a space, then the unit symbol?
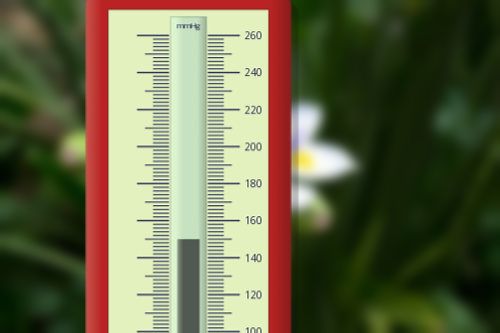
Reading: 150 mmHg
